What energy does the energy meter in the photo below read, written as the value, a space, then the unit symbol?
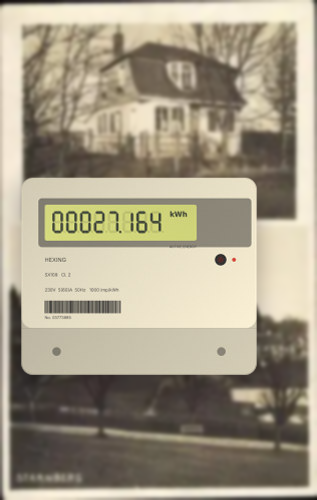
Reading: 27.164 kWh
